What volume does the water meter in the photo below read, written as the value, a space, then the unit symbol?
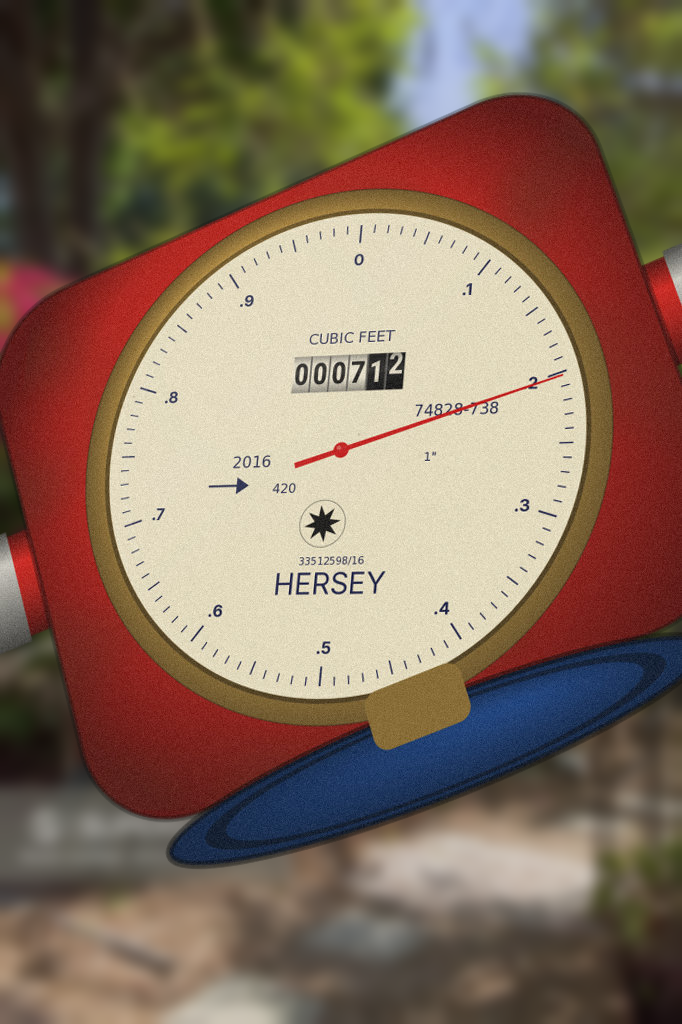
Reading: 712.20 ft³
